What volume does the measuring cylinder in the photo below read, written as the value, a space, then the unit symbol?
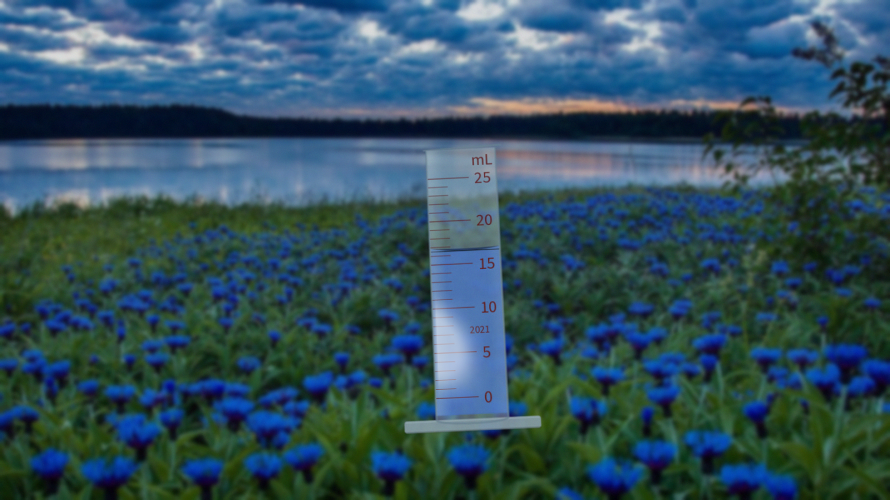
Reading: 16.5 mL
